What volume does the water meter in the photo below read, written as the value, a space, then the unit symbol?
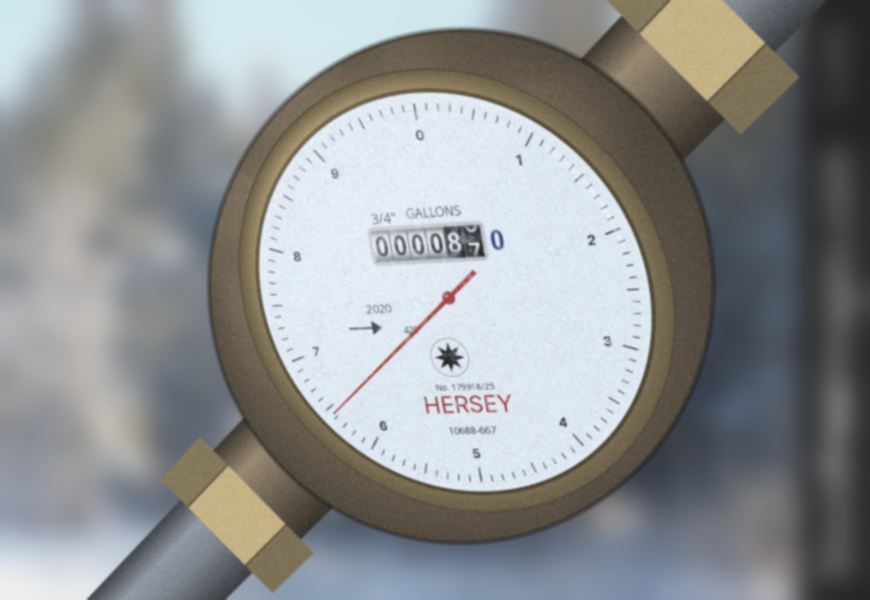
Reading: 866.4 gal
